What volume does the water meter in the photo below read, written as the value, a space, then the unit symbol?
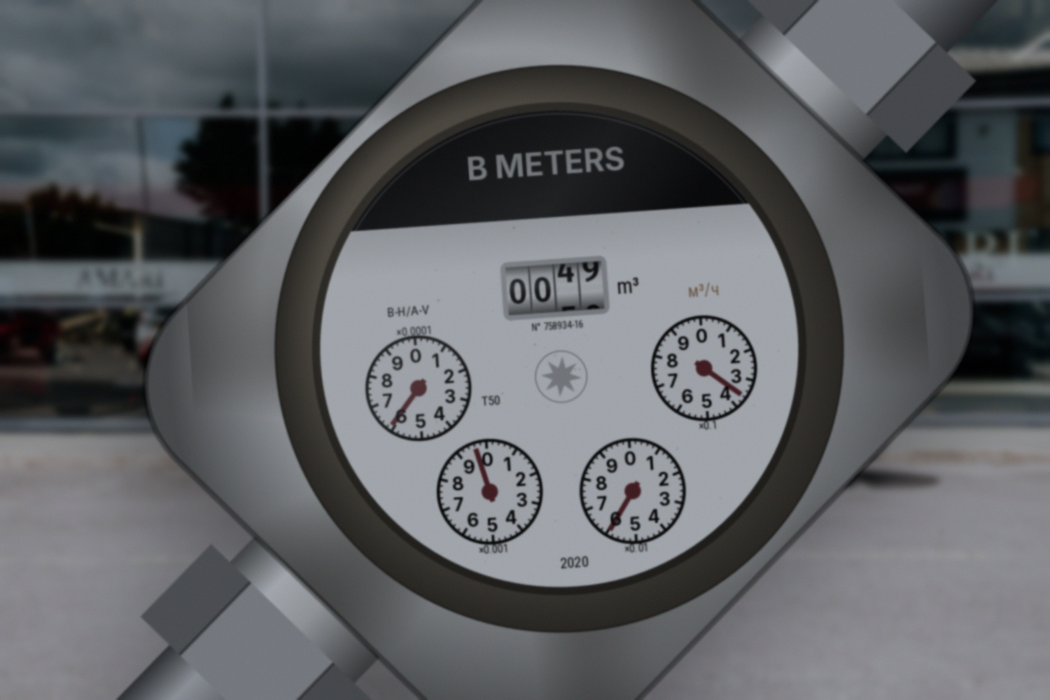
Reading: 49.3596 m³
